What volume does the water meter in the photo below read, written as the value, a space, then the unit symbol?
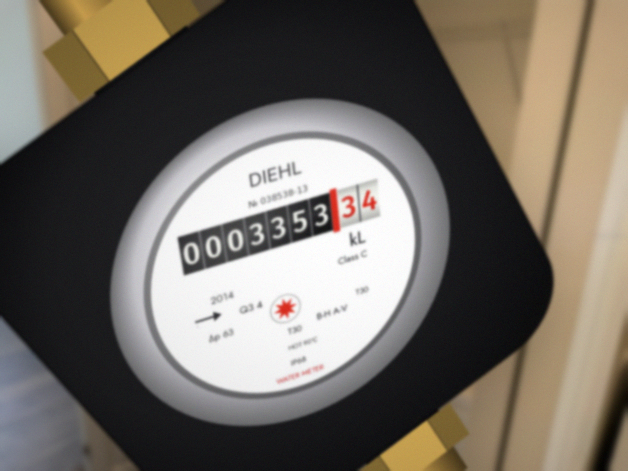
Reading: 3353.34 kL
